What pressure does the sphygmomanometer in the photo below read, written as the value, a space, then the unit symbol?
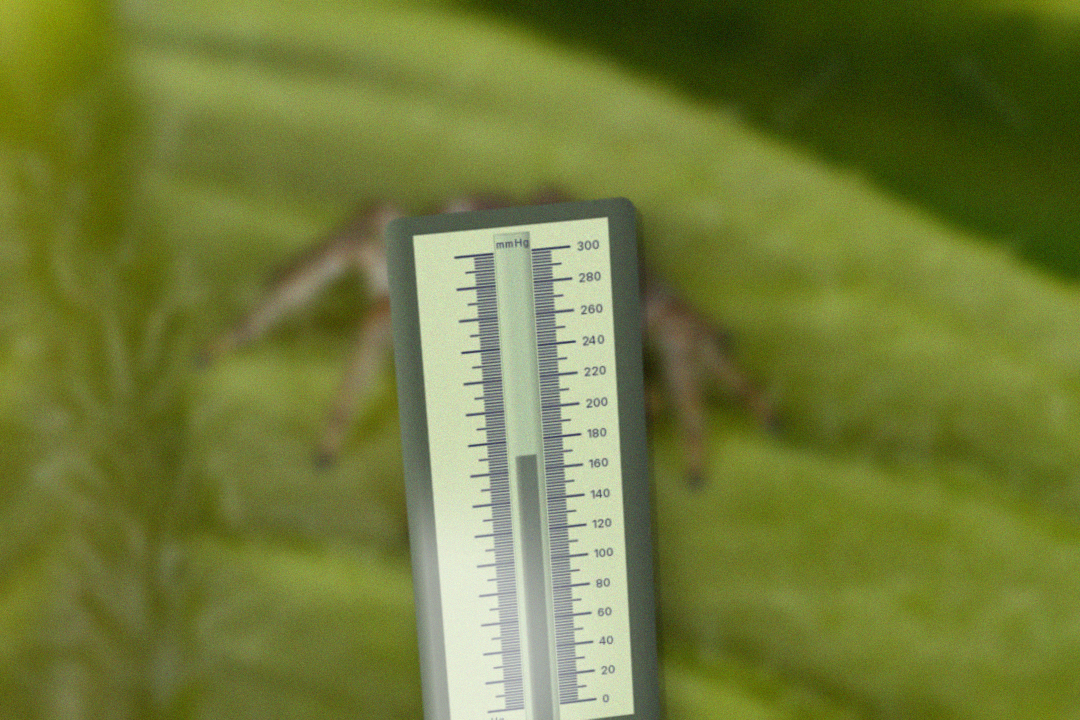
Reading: 170 mmHg
